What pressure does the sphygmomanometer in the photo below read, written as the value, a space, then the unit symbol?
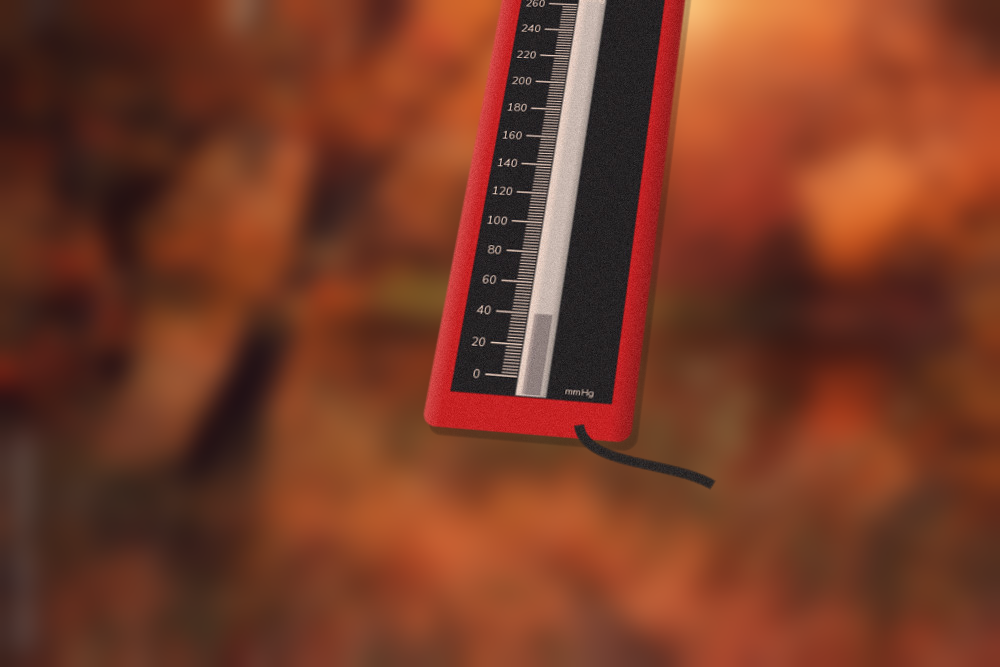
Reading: 40 mmHg
